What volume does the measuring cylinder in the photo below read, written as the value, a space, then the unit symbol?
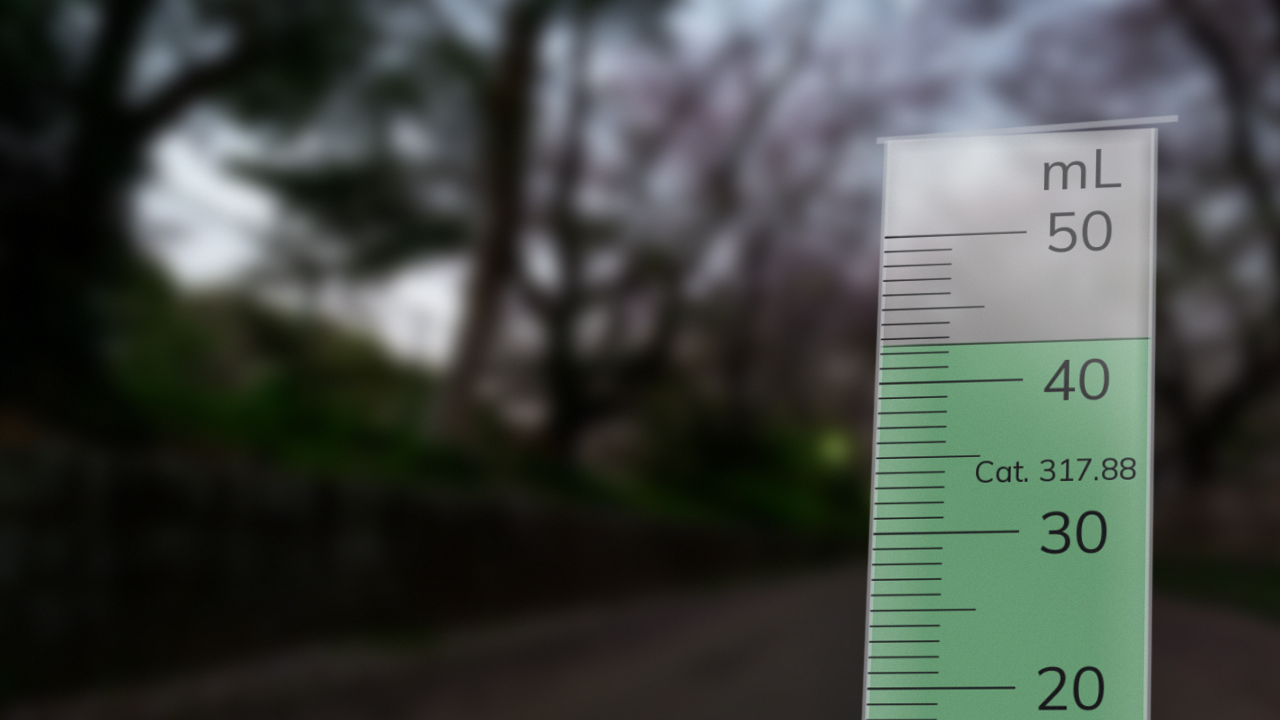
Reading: 42.5 mL
